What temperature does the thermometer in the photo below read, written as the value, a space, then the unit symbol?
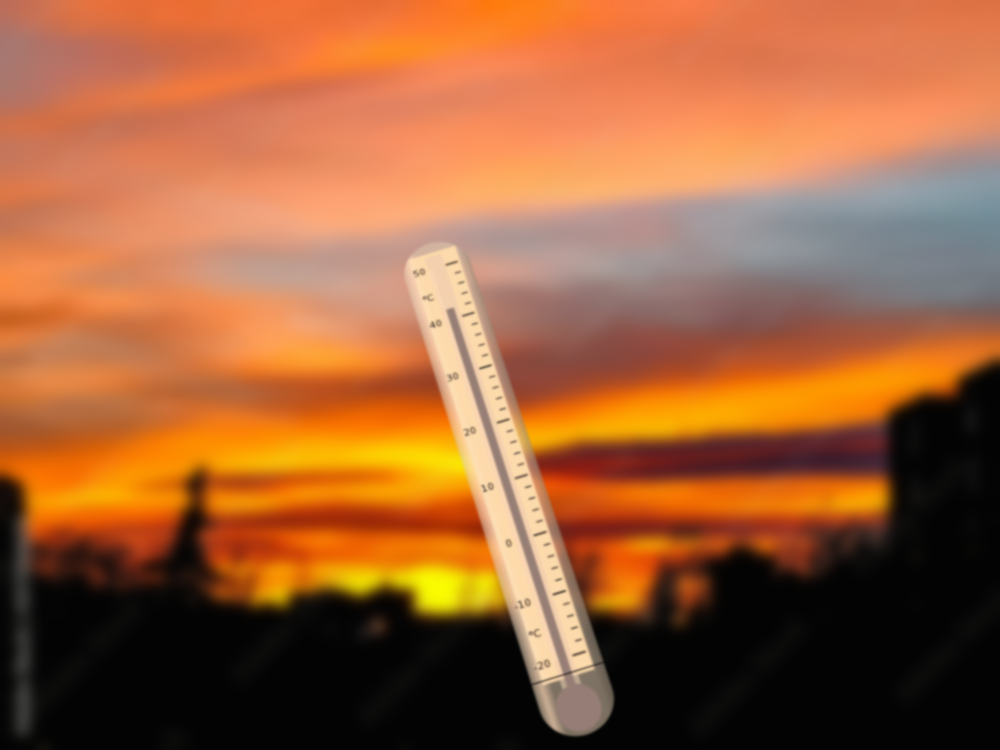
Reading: 42 °C
